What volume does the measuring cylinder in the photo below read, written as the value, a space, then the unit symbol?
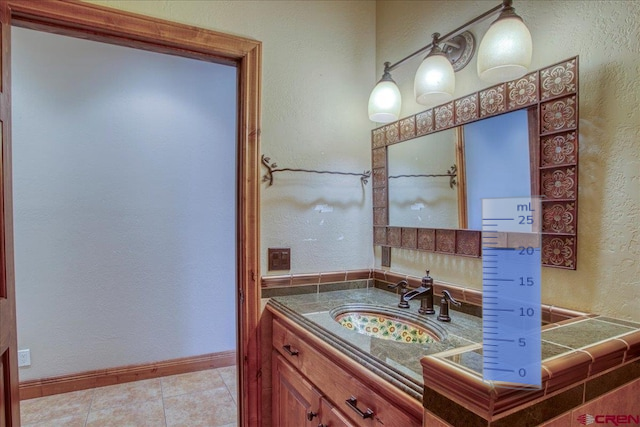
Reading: 20 mL
